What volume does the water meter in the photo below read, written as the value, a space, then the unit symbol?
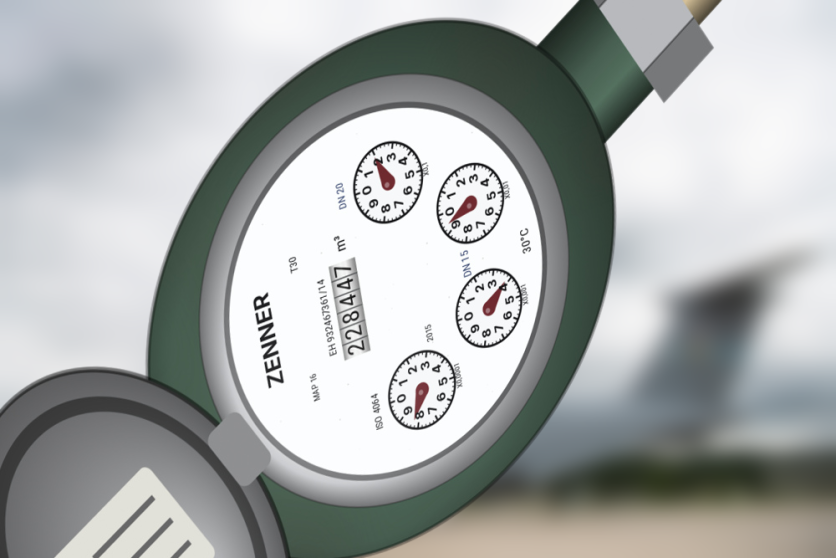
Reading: 228447.1938 m³
